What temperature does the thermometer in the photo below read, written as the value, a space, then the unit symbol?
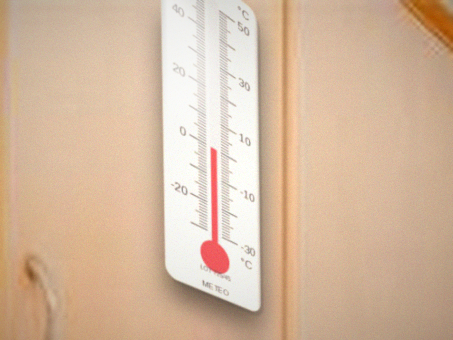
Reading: 0 °C
